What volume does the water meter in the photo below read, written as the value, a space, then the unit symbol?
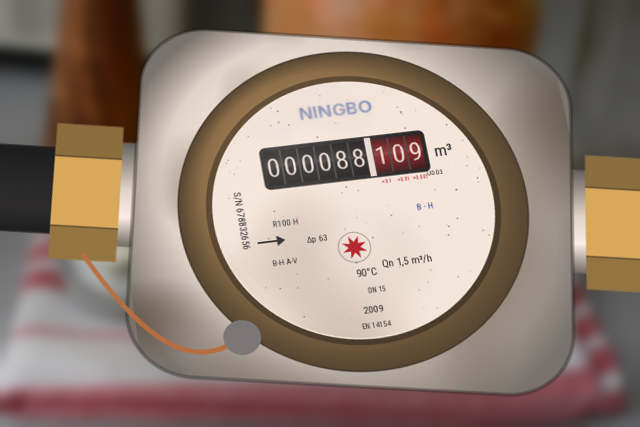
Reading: 88.109 m³
